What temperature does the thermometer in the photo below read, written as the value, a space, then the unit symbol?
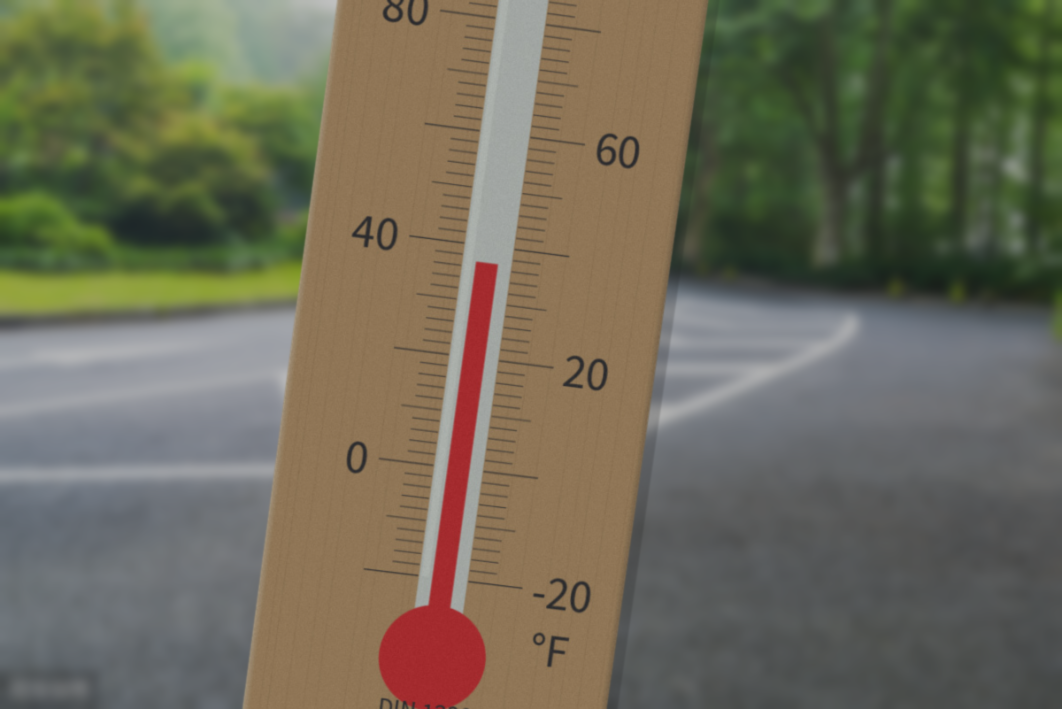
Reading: 37 °F
